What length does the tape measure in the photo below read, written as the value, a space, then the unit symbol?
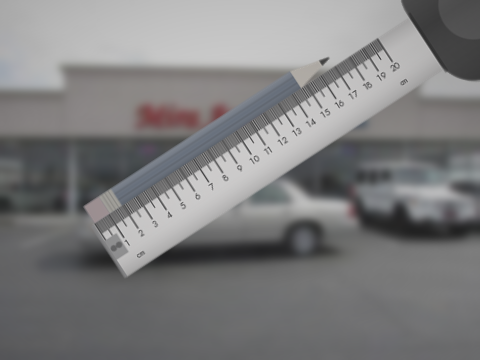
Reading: 17 cm
